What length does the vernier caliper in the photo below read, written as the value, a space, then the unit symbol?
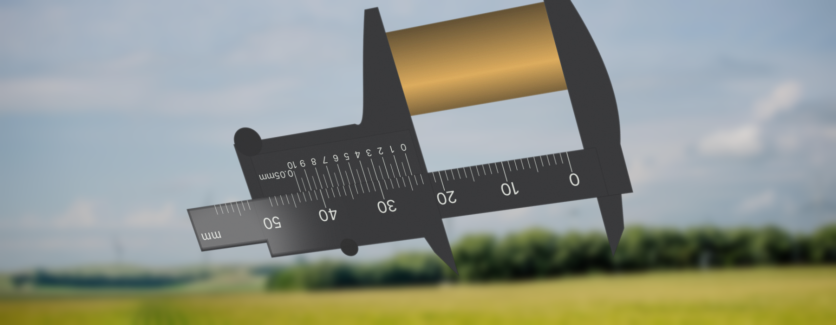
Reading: 24.4 mm
